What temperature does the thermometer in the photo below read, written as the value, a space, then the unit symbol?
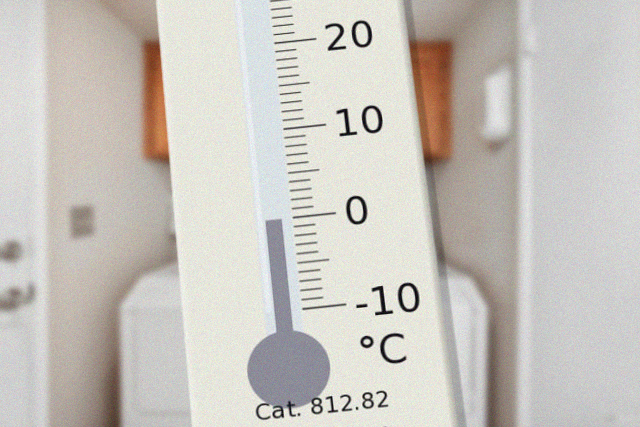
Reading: 0 °C
